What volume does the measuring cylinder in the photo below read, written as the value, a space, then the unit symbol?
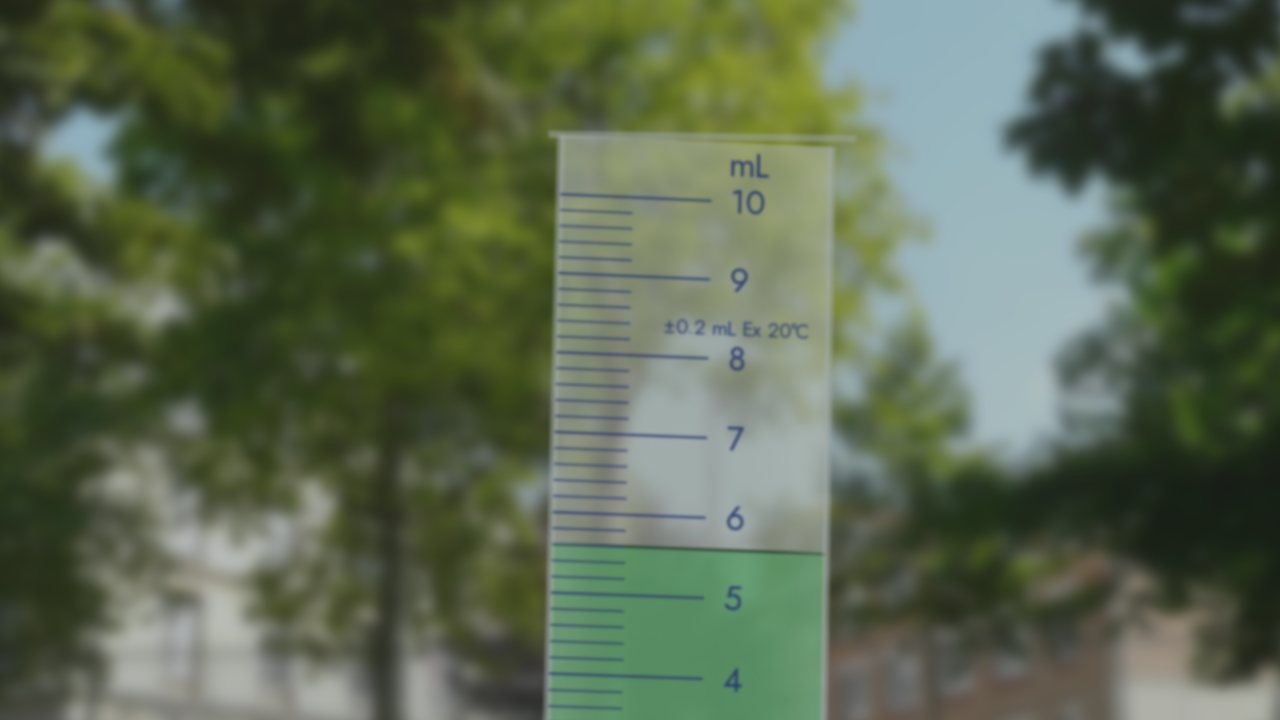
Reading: 5.6 mL
